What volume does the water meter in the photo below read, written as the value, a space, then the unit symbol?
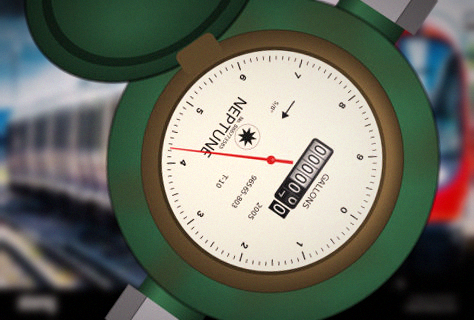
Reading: 64.2 gal
